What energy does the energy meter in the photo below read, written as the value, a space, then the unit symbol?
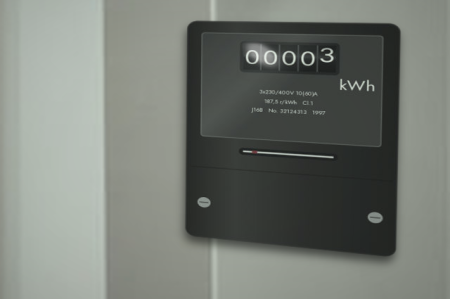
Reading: 3 kWh
